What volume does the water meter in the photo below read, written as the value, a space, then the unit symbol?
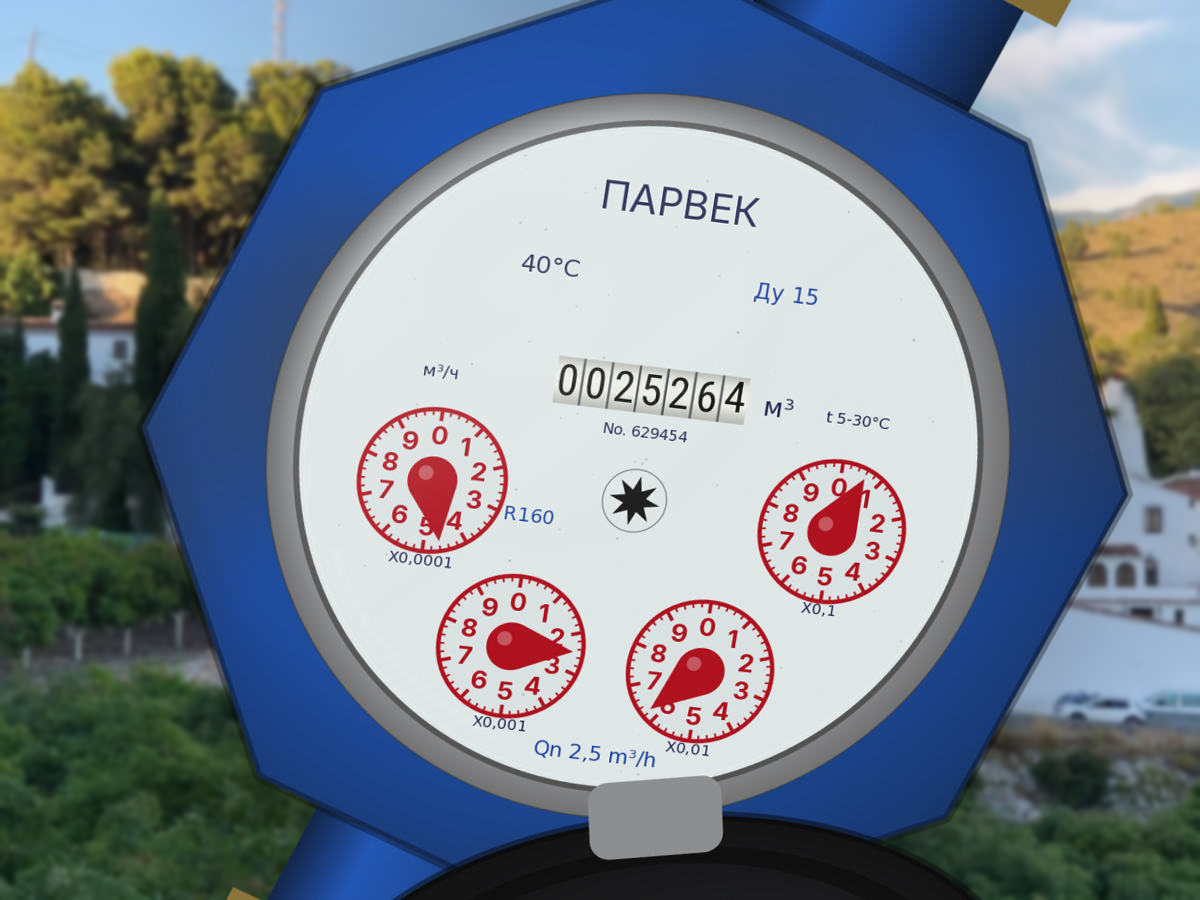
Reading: 25264.0624 m³
